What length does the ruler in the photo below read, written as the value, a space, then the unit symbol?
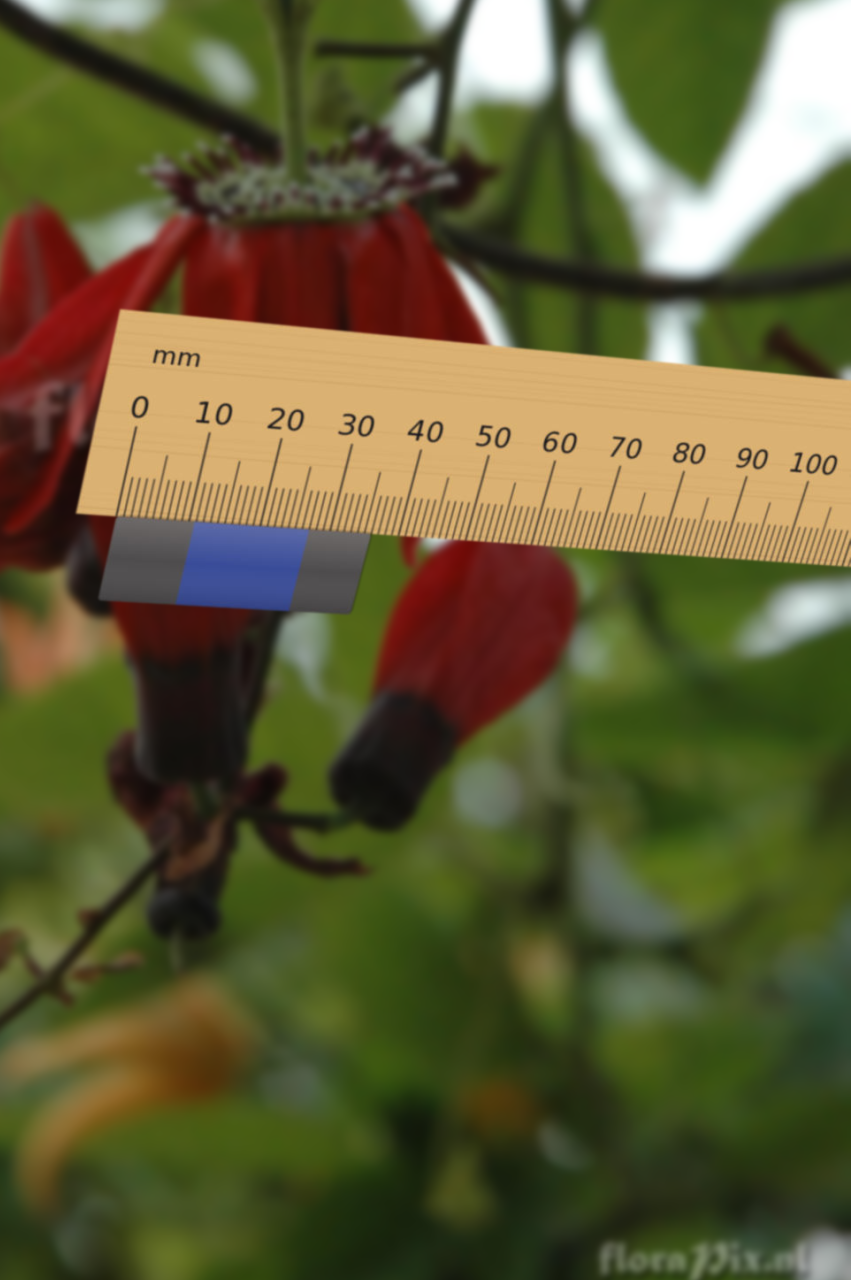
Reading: 36 mm
